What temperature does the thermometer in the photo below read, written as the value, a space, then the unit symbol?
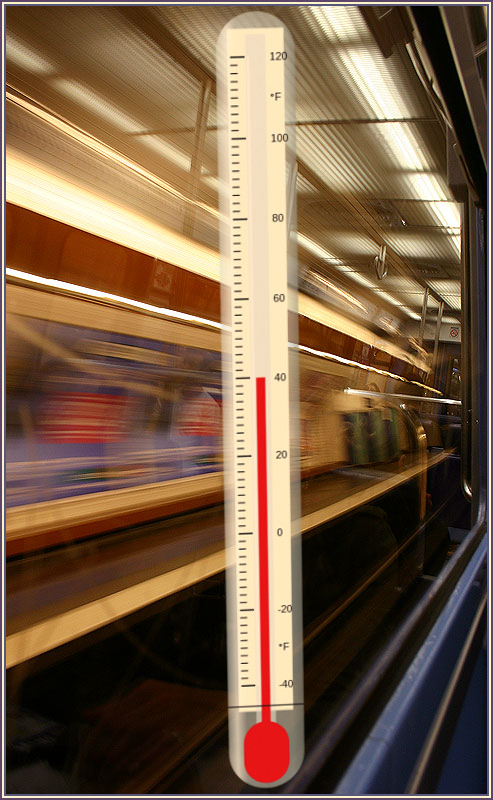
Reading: 40 °F
